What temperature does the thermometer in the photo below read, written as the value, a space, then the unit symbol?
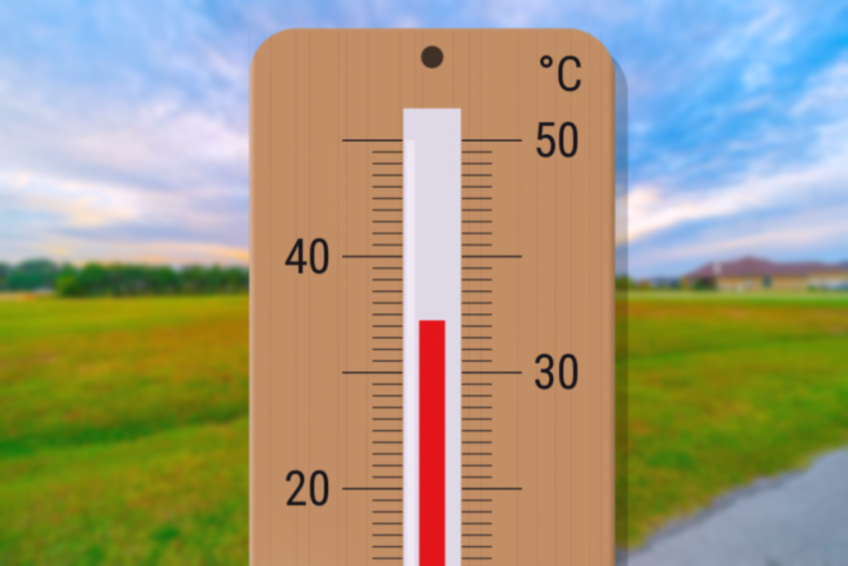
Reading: 34.5 °C
